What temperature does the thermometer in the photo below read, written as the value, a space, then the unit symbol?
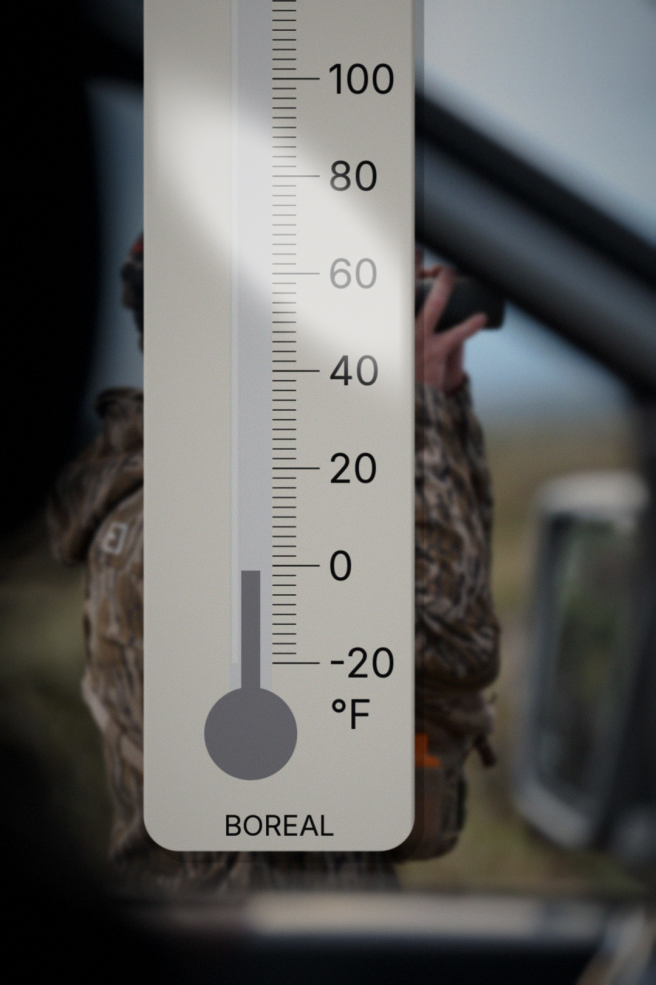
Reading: -1 °F
